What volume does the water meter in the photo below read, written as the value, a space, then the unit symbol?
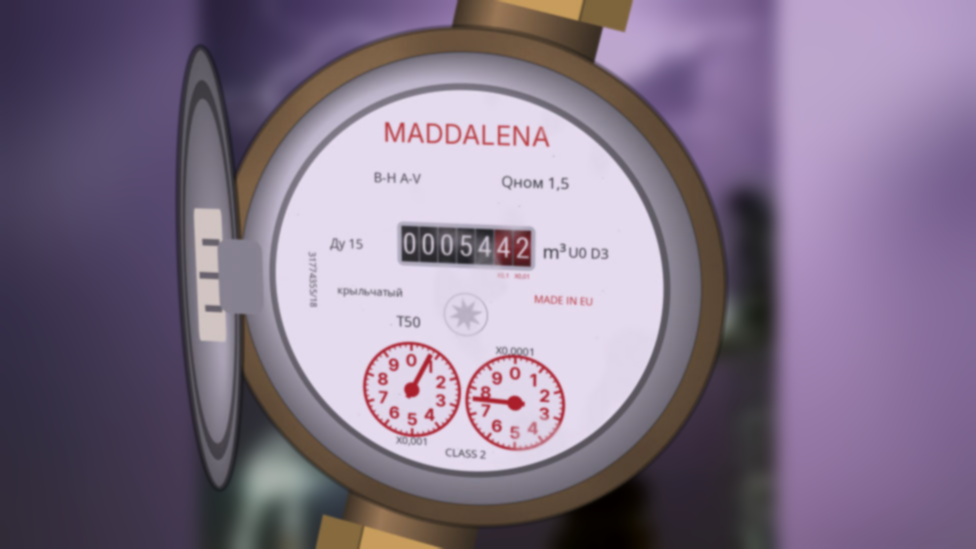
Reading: 54.4207 m³
